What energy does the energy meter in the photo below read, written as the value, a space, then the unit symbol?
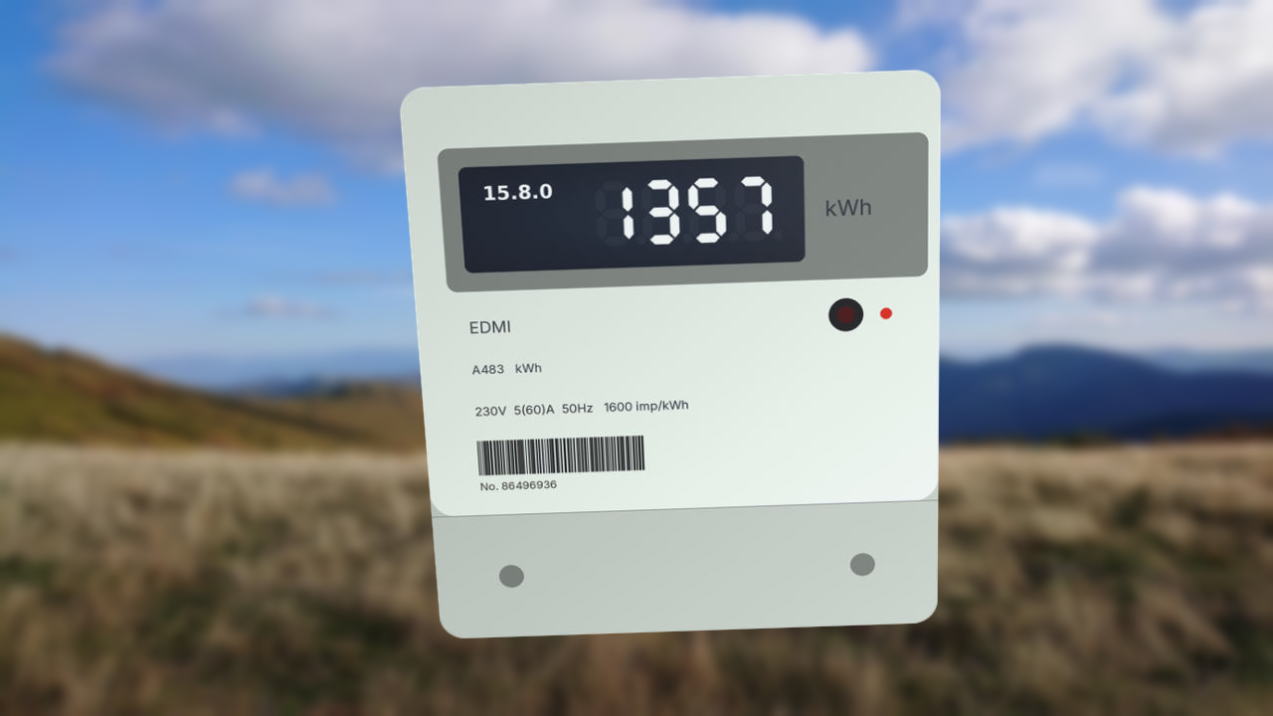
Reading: 1357 kWh
